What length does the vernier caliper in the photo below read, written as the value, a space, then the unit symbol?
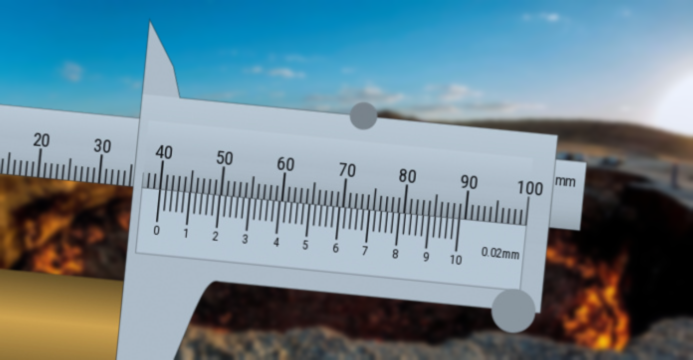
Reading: 40.0 mm
